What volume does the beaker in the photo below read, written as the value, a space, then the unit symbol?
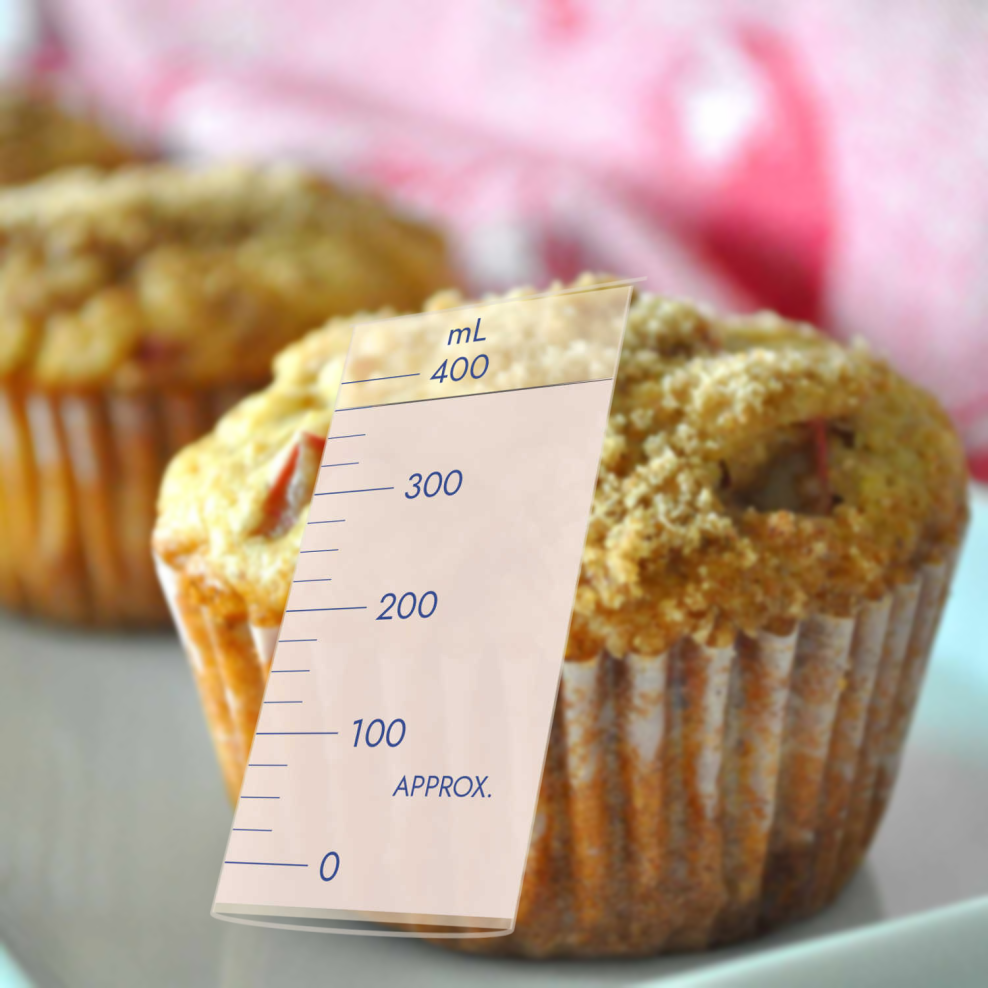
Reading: 375 mL
